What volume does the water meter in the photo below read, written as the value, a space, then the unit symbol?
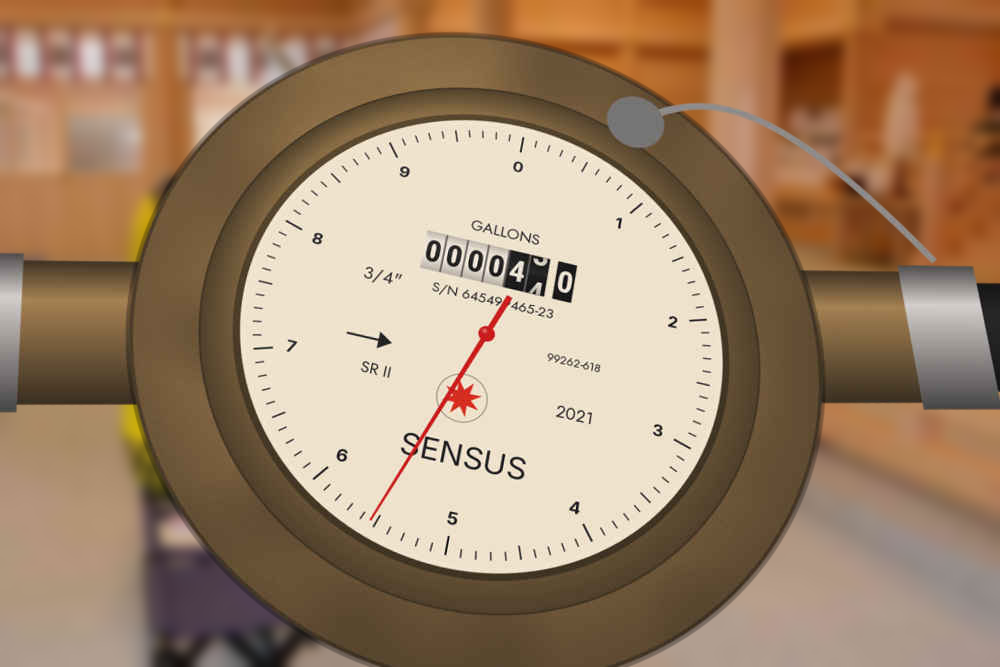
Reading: 435.5 gal
